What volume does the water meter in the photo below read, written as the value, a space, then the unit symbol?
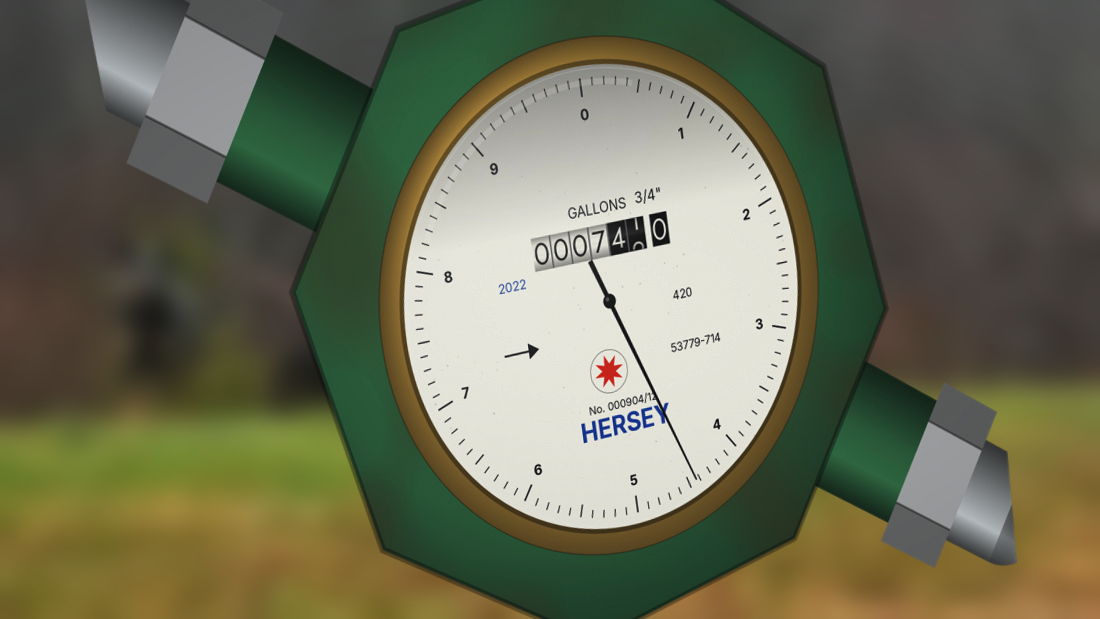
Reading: 7414.4 gal
